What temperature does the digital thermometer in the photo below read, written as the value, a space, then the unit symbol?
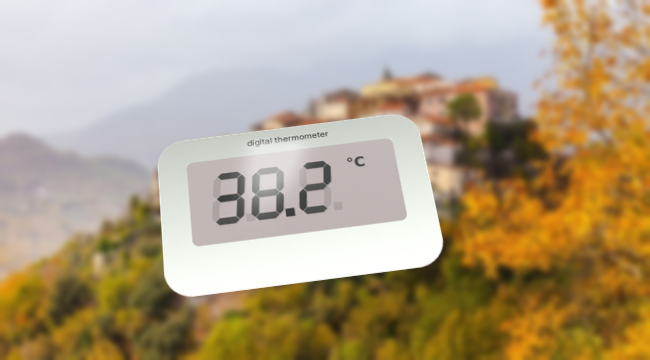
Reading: 38.2 °C
